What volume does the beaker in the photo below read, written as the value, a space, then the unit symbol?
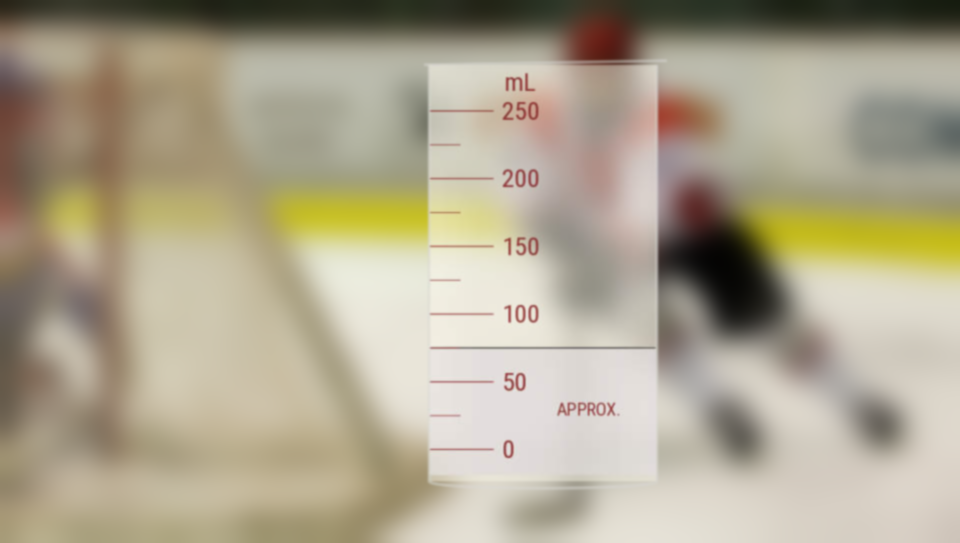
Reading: 75 mL
